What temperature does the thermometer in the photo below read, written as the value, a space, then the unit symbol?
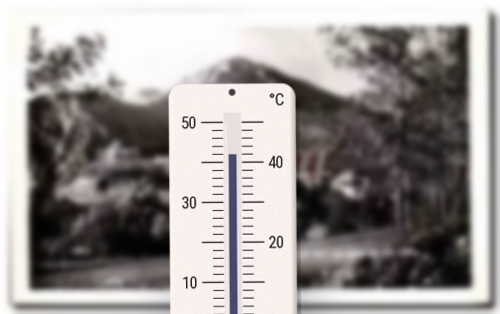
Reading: 42 °C
